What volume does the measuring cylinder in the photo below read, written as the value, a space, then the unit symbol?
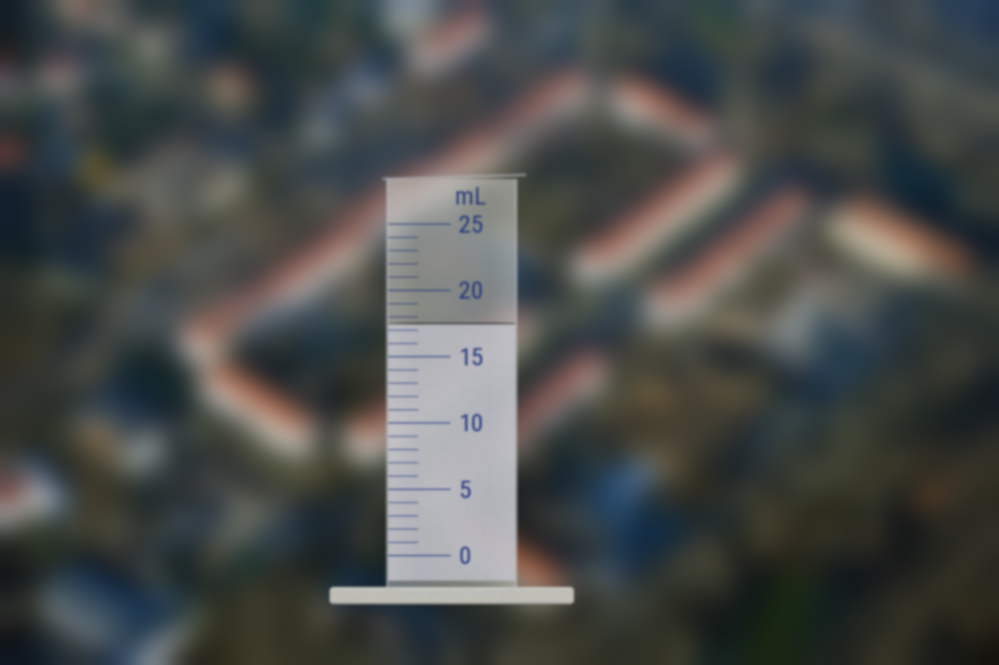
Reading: 17.5 mL
